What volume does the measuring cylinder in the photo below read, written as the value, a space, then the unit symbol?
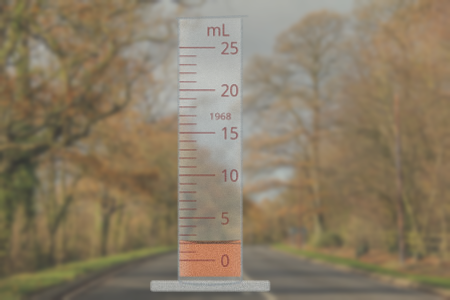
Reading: 2 mL
